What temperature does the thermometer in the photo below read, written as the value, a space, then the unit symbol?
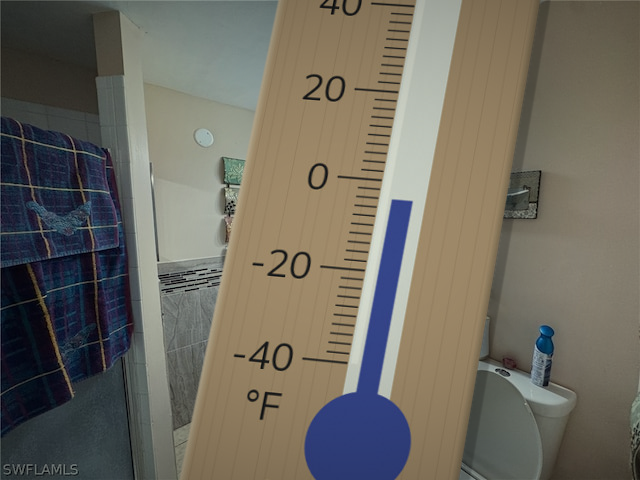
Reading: -4 °F
